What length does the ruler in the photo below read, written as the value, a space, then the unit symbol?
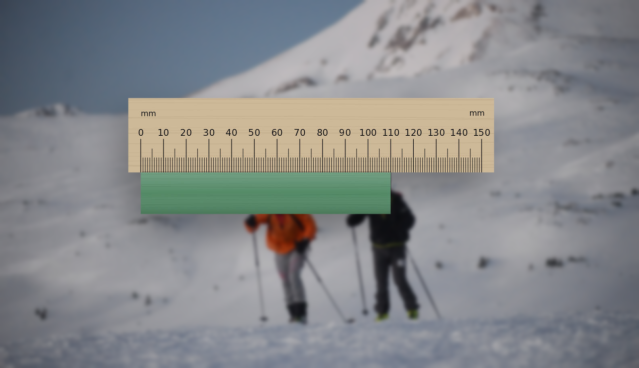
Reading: 110 mm
